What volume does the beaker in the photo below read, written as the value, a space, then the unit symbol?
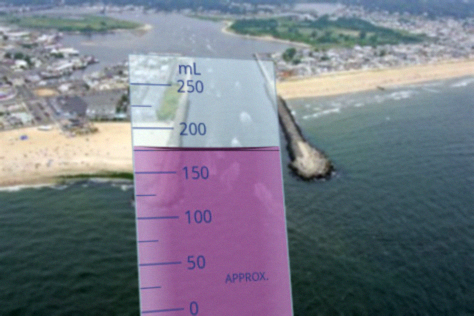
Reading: 175 mL
